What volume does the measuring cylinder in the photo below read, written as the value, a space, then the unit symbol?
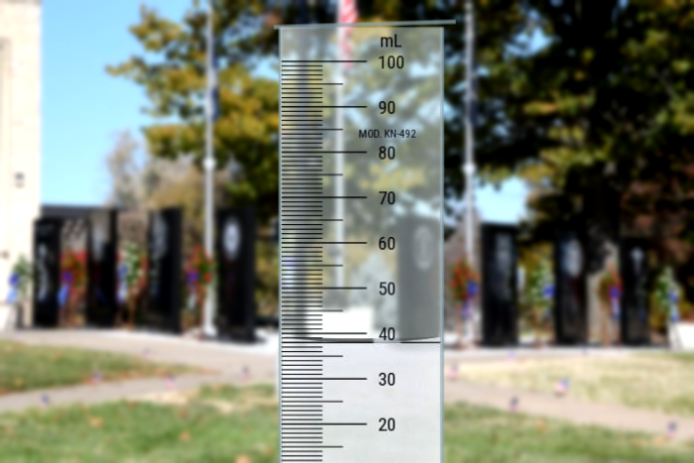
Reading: 38 mL
